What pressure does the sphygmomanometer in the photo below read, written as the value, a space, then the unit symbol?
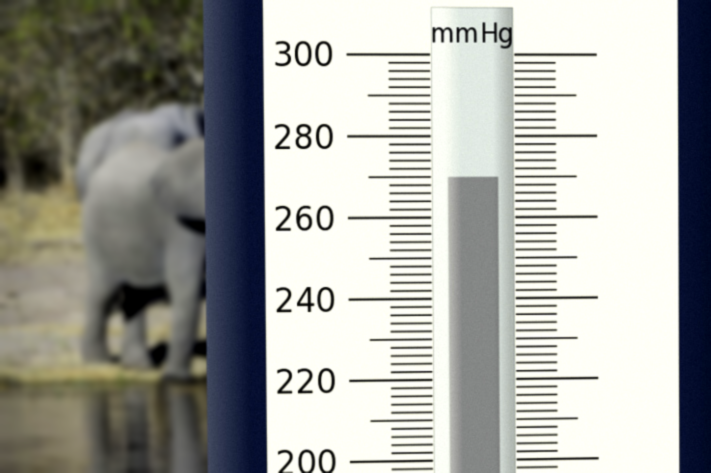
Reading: 270 mmHg
